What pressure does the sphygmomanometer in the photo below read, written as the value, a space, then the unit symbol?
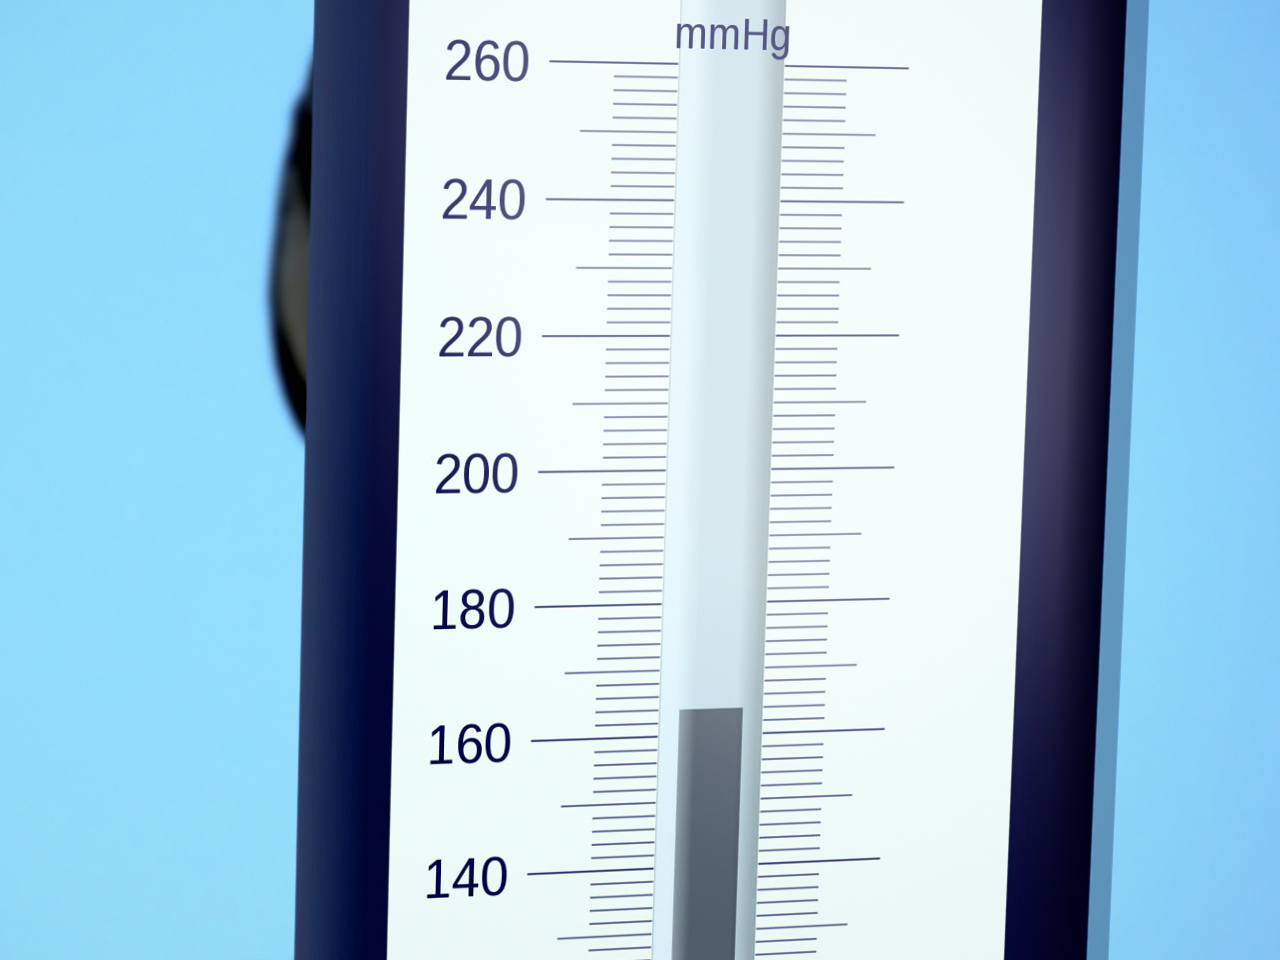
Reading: 164 mmHg
